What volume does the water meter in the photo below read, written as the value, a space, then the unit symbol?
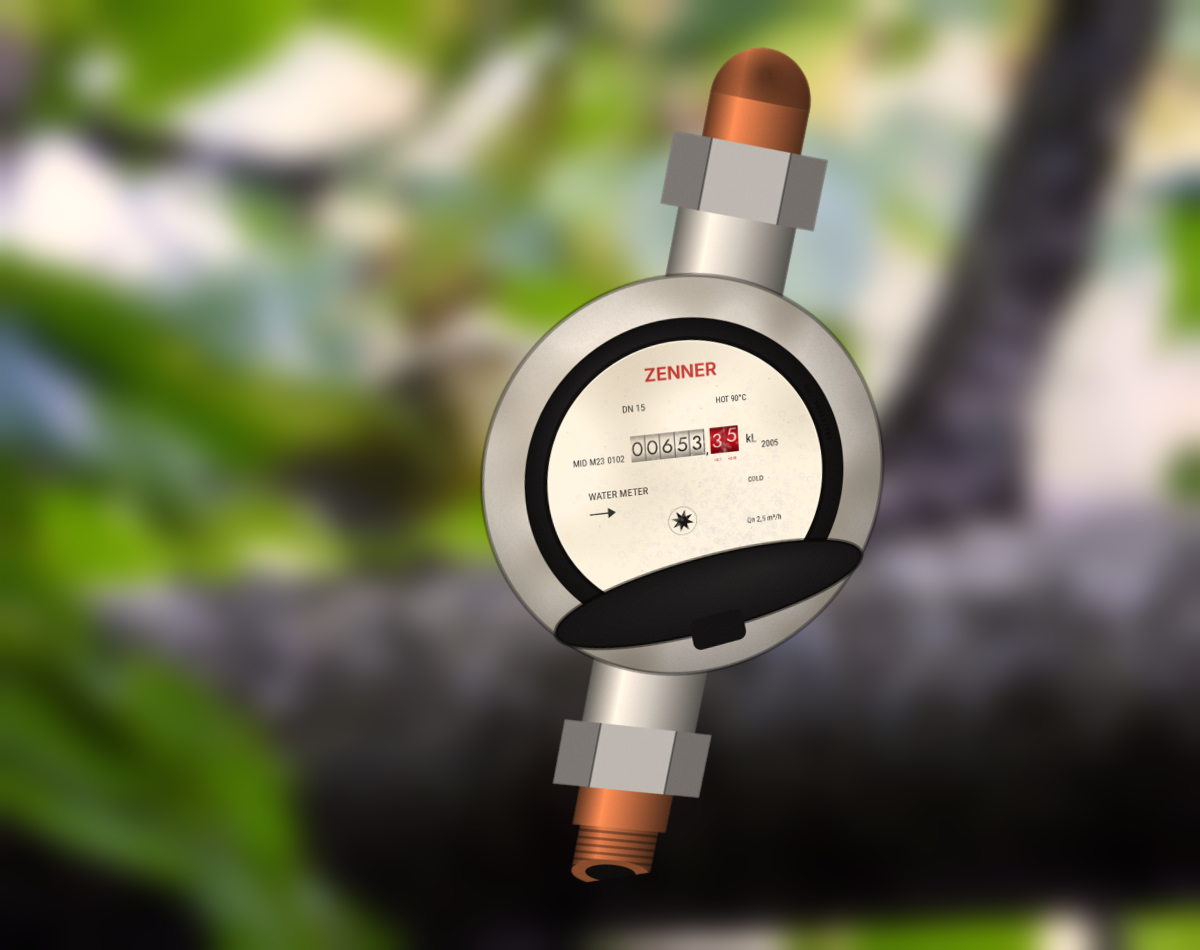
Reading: 653.35 kL
